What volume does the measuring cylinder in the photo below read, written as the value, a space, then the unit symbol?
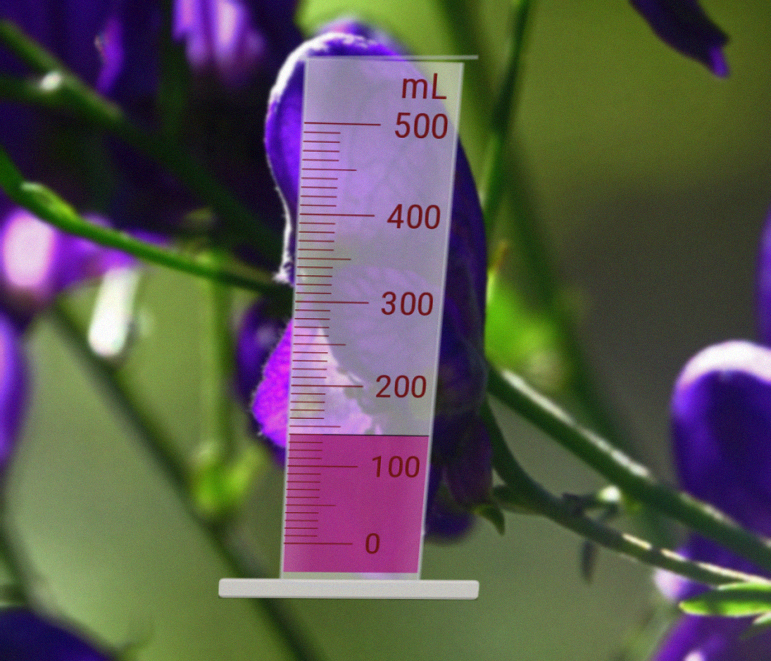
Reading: 140 mL
